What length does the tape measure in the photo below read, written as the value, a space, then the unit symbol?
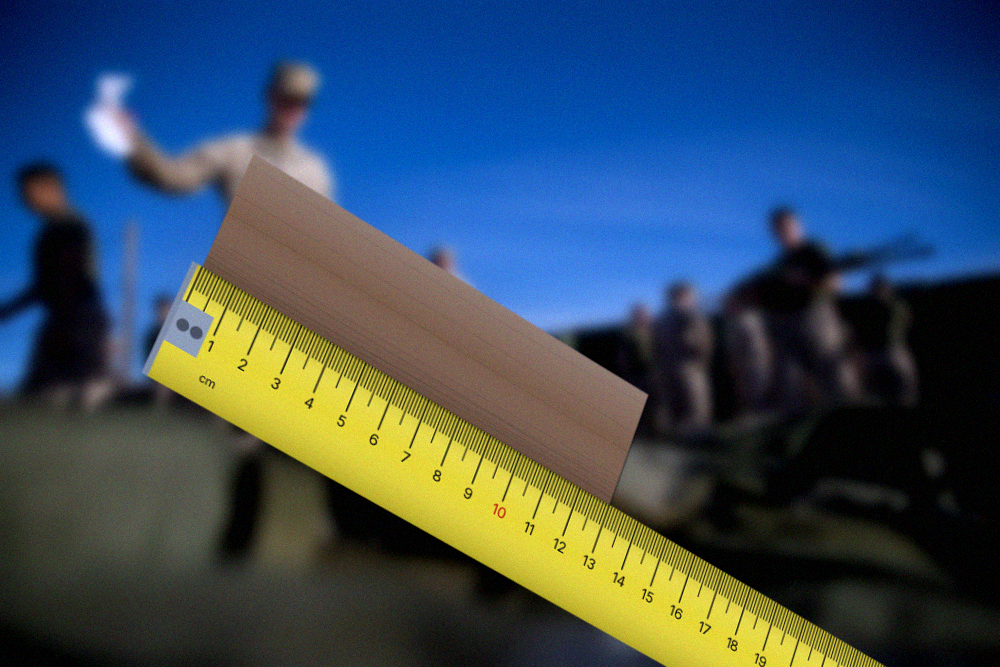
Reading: 13 cm
